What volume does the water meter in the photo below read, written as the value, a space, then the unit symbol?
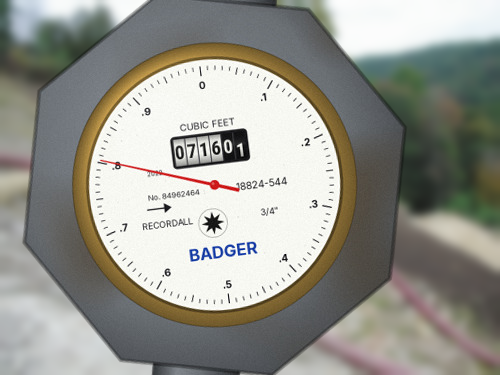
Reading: 71600.80 ft³
